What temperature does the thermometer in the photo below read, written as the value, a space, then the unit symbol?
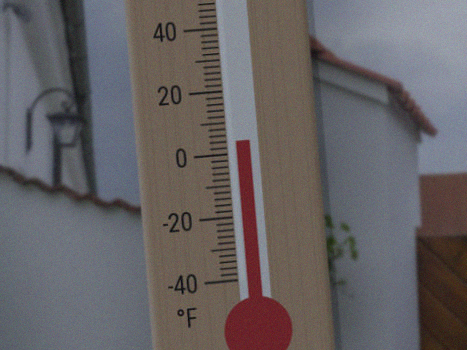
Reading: 4 °F
